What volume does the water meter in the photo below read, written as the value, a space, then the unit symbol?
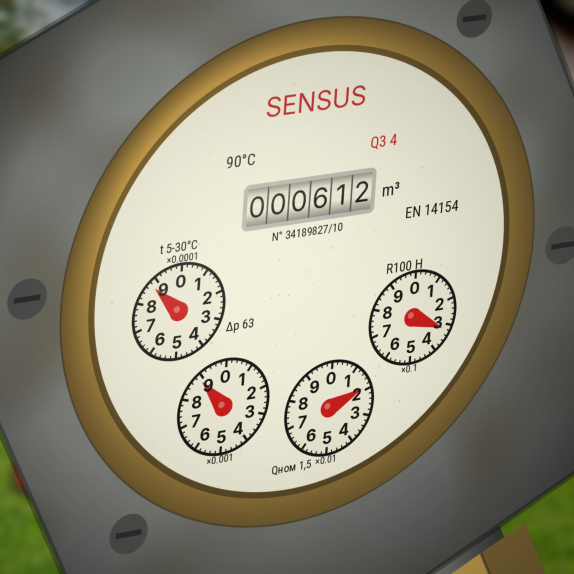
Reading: 612.3188 m³
